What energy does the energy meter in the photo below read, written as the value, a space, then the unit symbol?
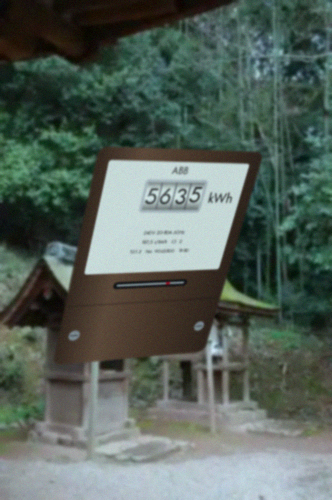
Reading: 5635 kWh
